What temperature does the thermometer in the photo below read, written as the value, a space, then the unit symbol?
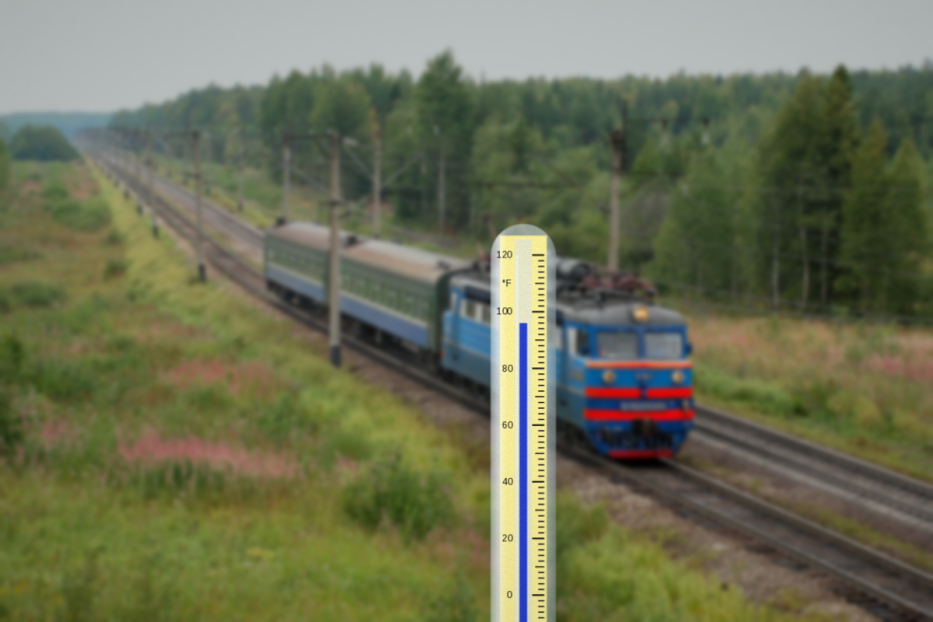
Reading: 96 °F
